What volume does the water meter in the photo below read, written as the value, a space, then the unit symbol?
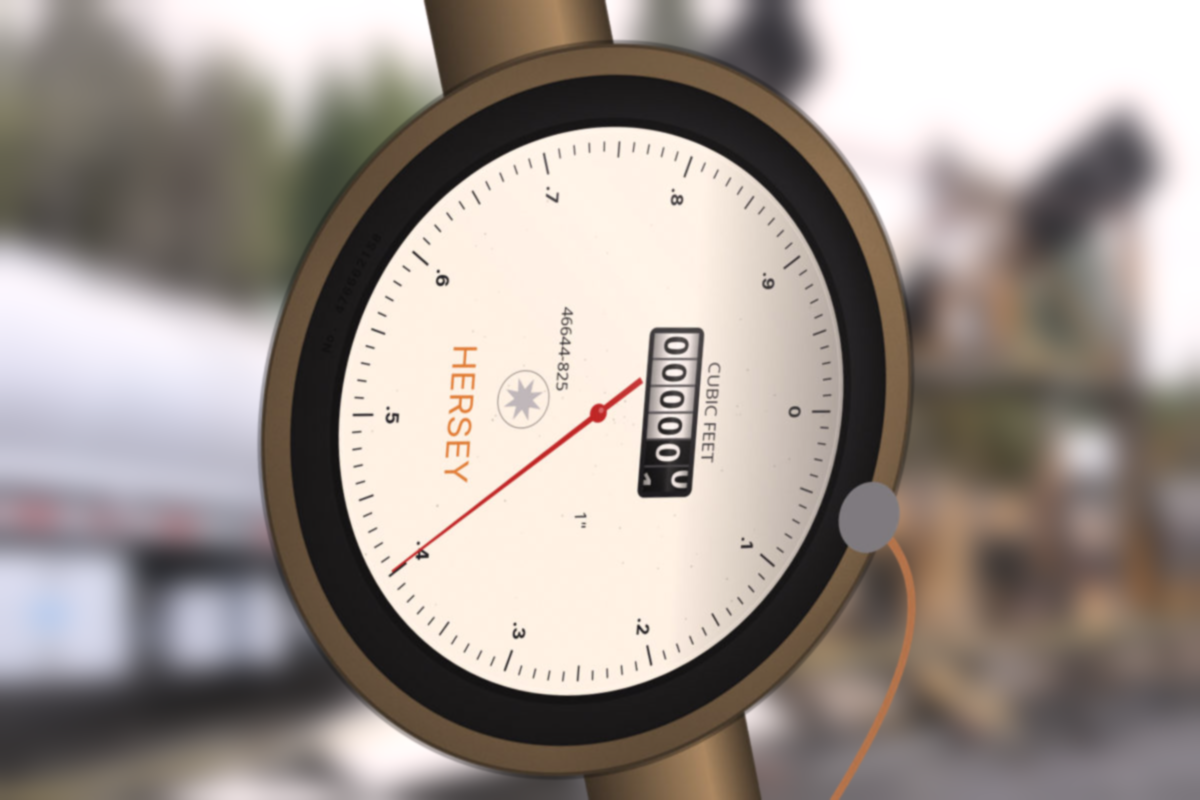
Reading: 0.40 ft³
